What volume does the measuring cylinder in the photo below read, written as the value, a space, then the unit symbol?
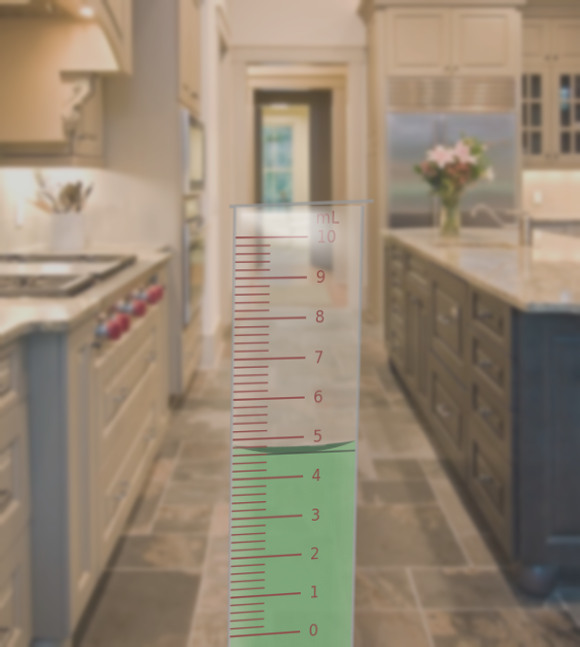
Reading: 4.6 mL
